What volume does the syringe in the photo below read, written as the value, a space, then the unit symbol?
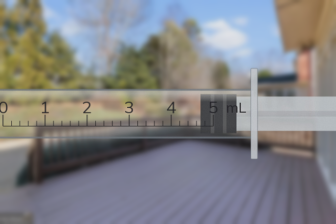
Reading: 4.7 mL
